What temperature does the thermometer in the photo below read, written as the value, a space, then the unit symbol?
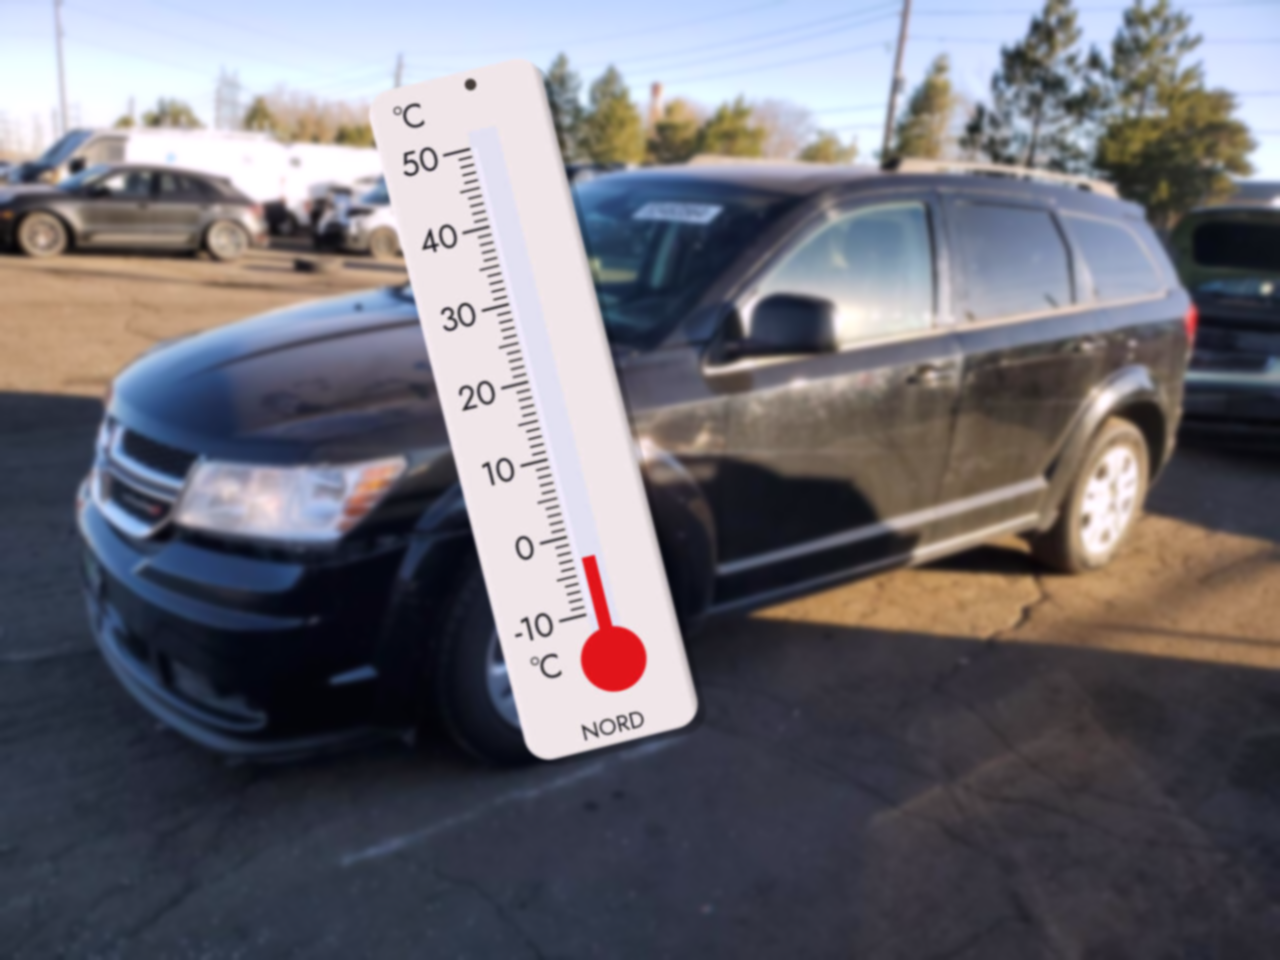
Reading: -3 °C
